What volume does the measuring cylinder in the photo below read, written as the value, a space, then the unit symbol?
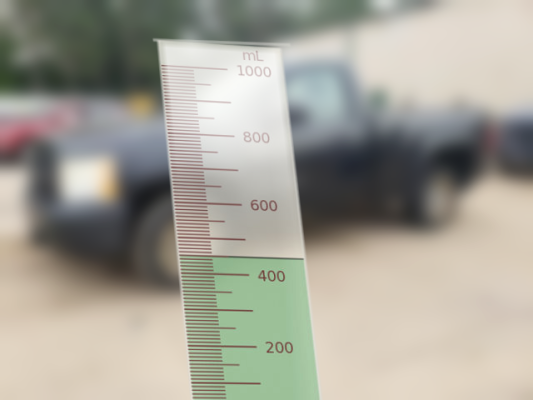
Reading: 450 mL
